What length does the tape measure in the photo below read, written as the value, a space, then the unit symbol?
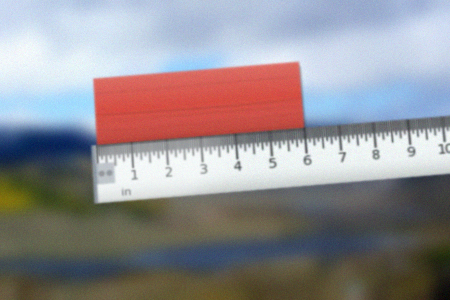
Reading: 6 in
